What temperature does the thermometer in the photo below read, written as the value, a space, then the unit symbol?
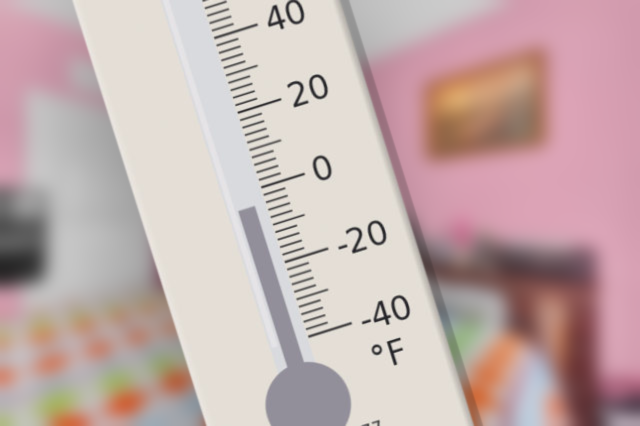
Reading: -4 °F
